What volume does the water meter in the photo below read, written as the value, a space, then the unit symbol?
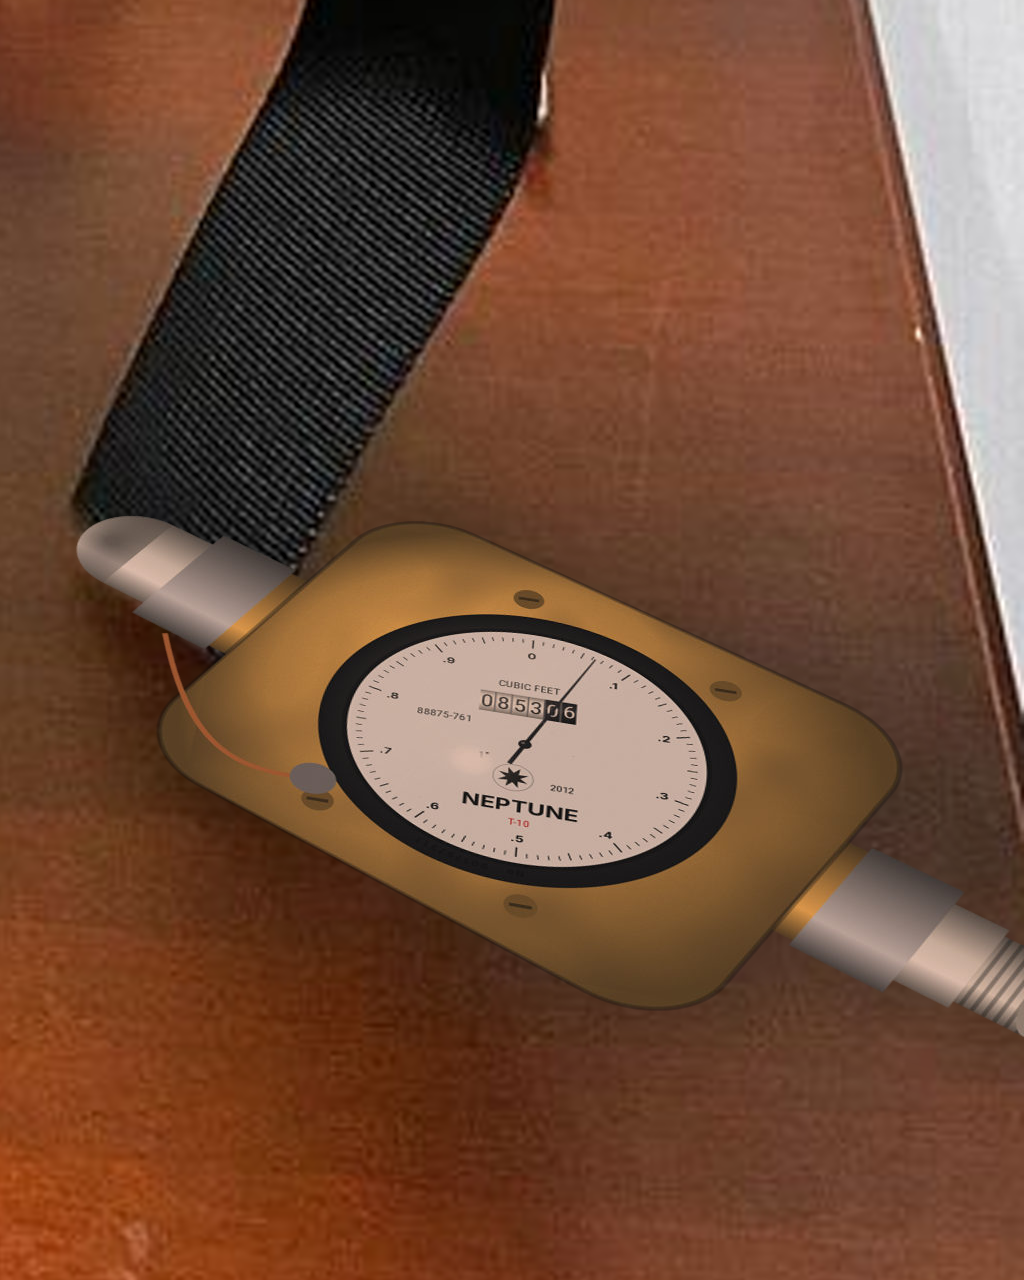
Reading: 85306.06 ft³
